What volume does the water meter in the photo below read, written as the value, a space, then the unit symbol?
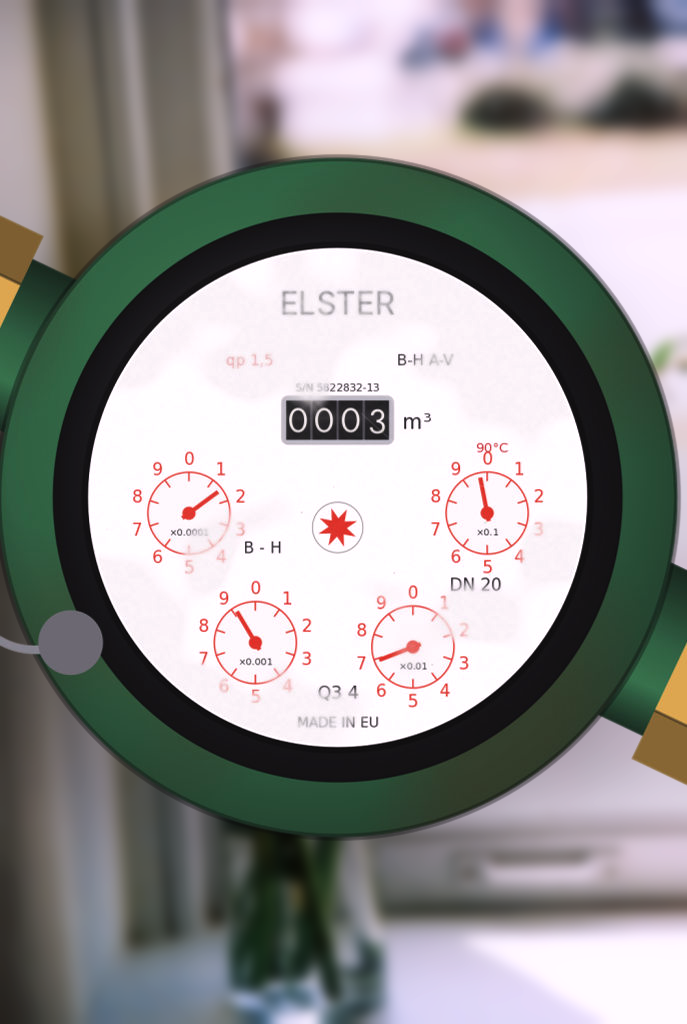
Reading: 2.9691 m³
